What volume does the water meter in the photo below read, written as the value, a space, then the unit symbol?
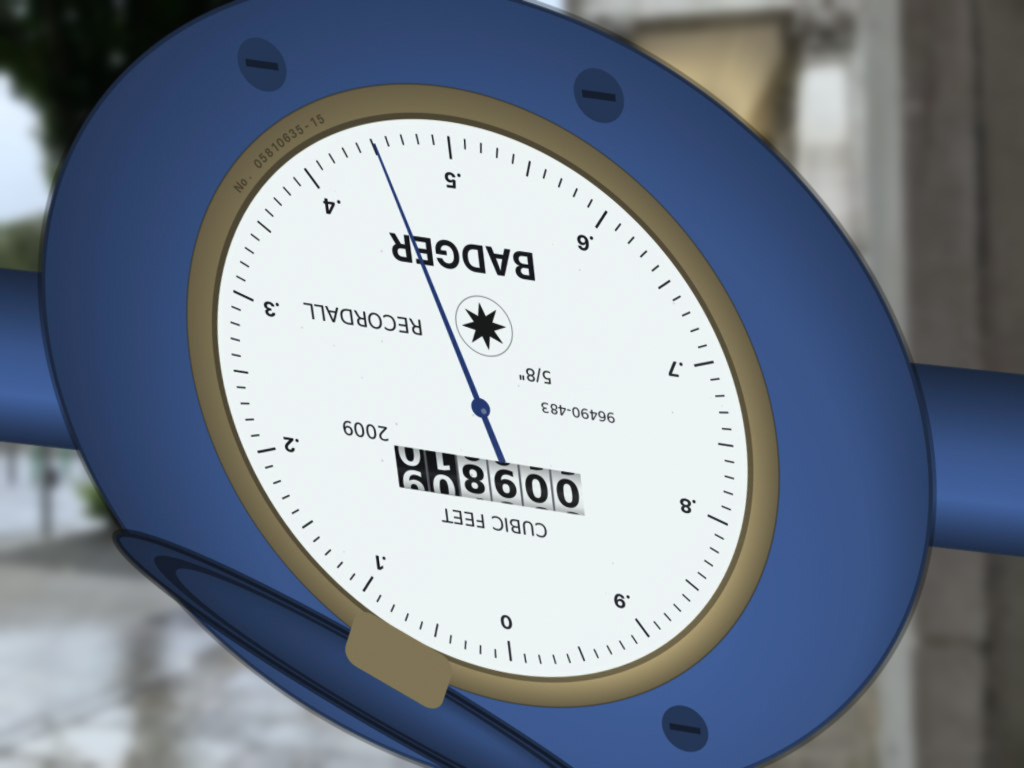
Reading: 9809.45 ft³
